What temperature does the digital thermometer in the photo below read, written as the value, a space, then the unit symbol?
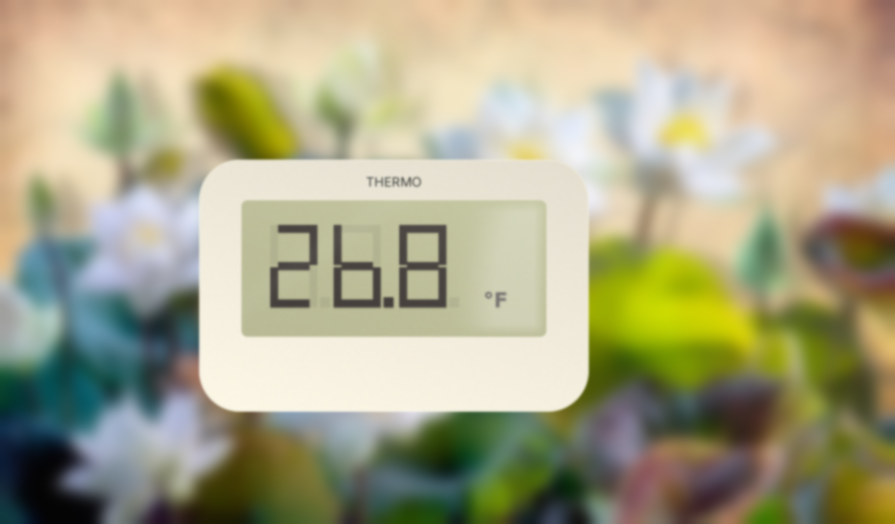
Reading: 26.8 °F
